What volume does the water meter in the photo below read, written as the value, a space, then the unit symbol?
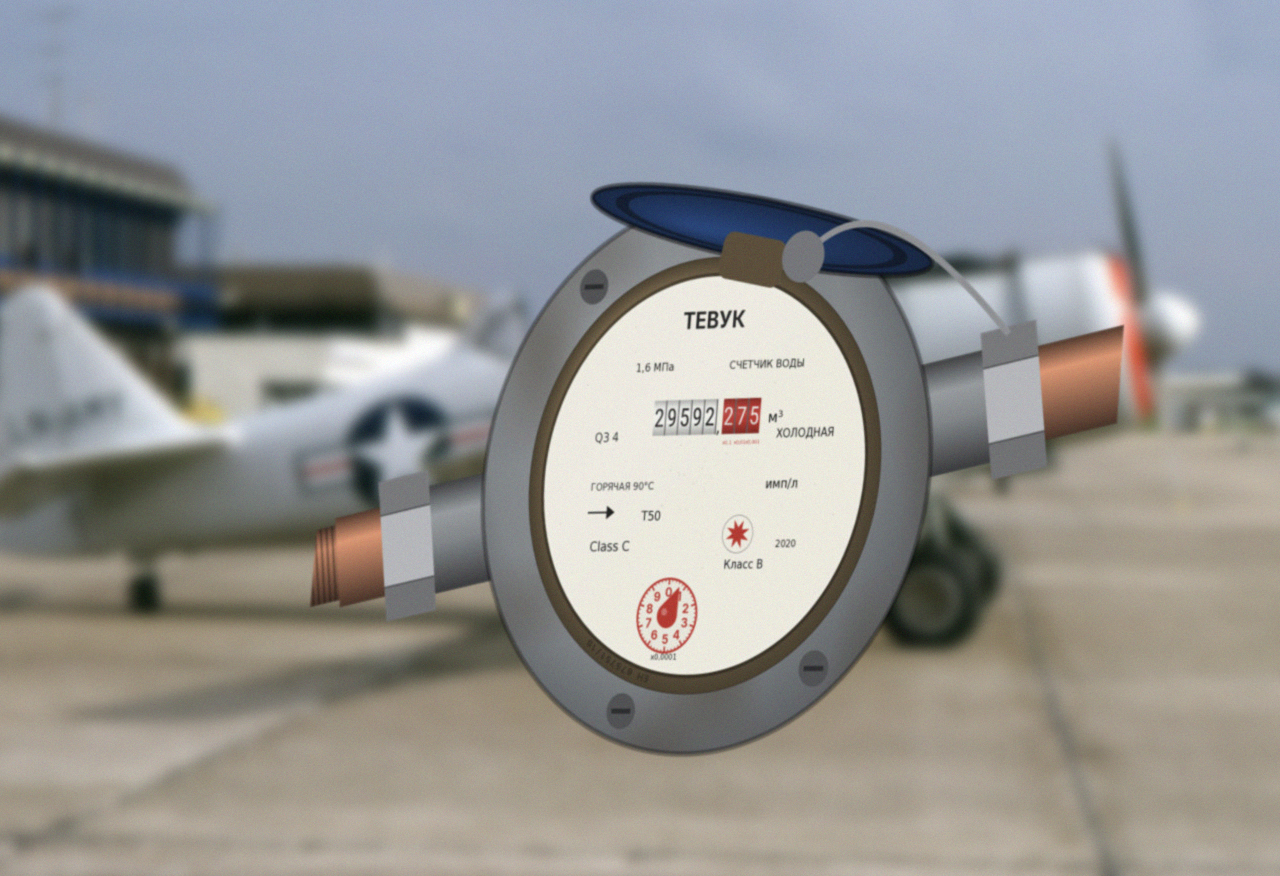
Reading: 29592.2750 m³
